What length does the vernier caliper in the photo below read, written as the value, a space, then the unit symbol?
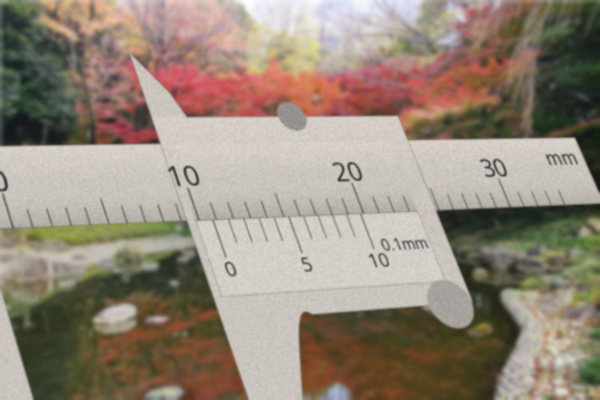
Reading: 10.8 mm
